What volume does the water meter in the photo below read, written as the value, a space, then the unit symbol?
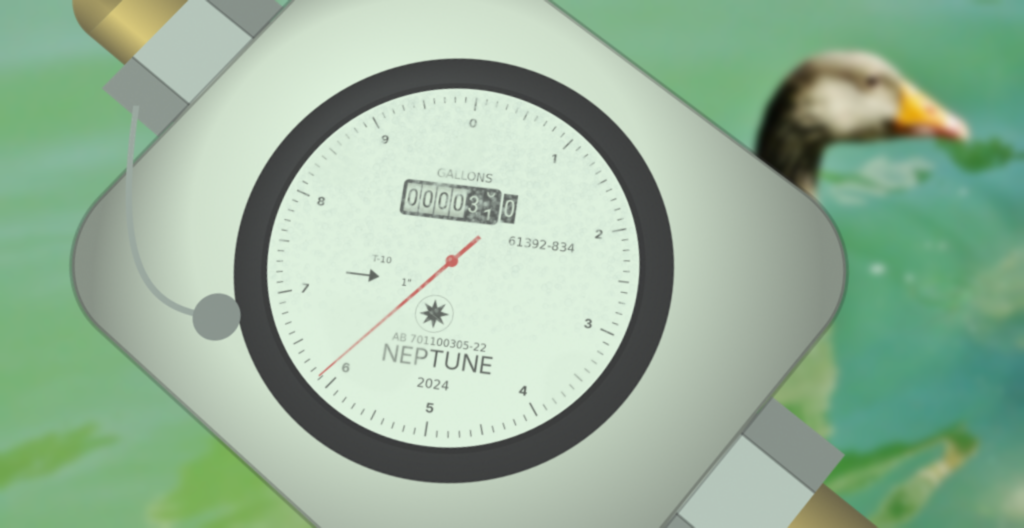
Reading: 306.1 gal
